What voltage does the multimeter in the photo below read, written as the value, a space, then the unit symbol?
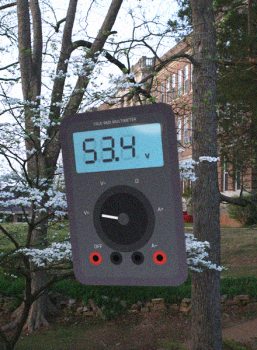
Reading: 53.4 V
